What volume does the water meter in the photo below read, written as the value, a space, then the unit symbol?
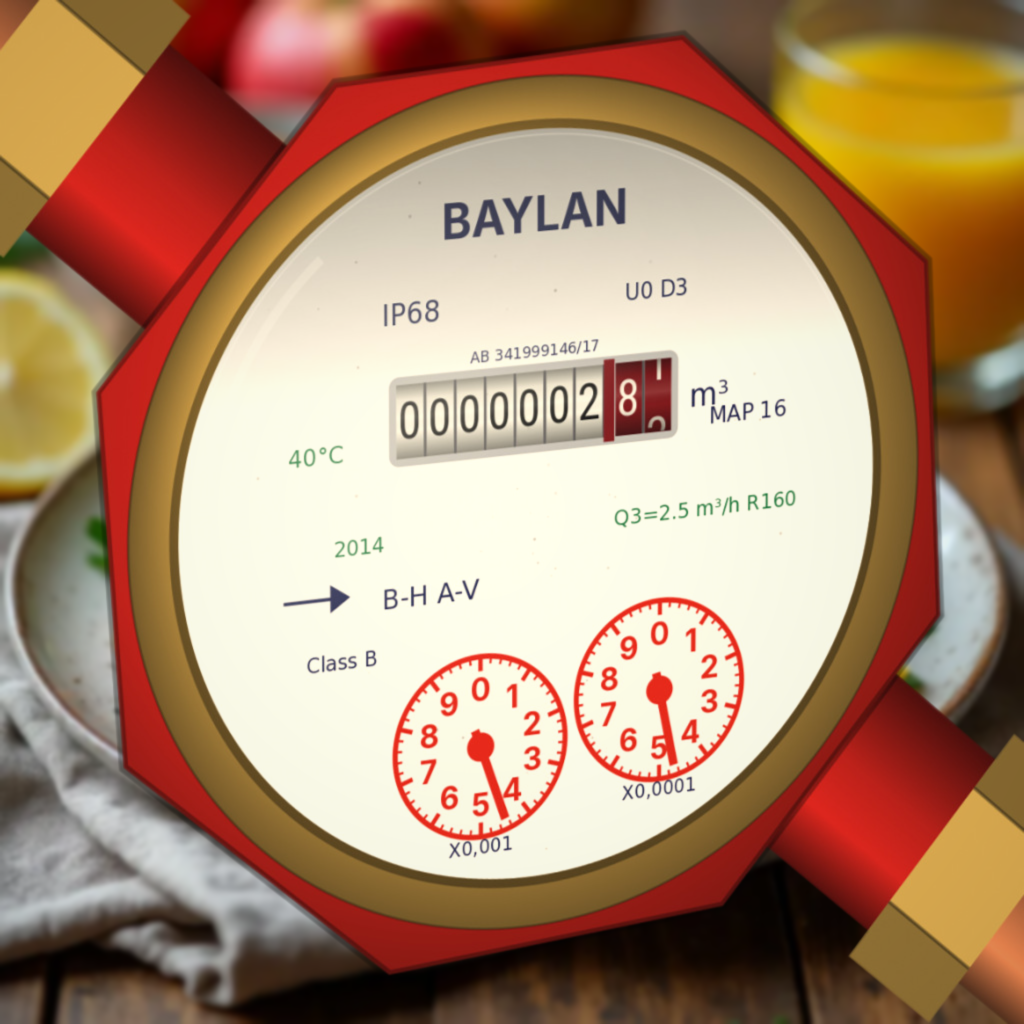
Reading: 2.8144 m³
